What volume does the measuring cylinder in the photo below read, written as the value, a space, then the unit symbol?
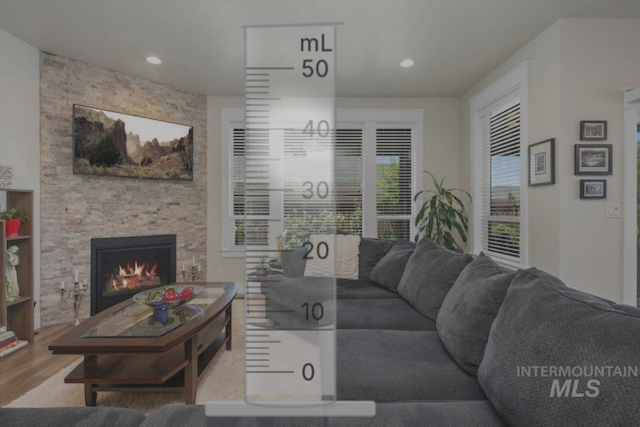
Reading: 7 mL
